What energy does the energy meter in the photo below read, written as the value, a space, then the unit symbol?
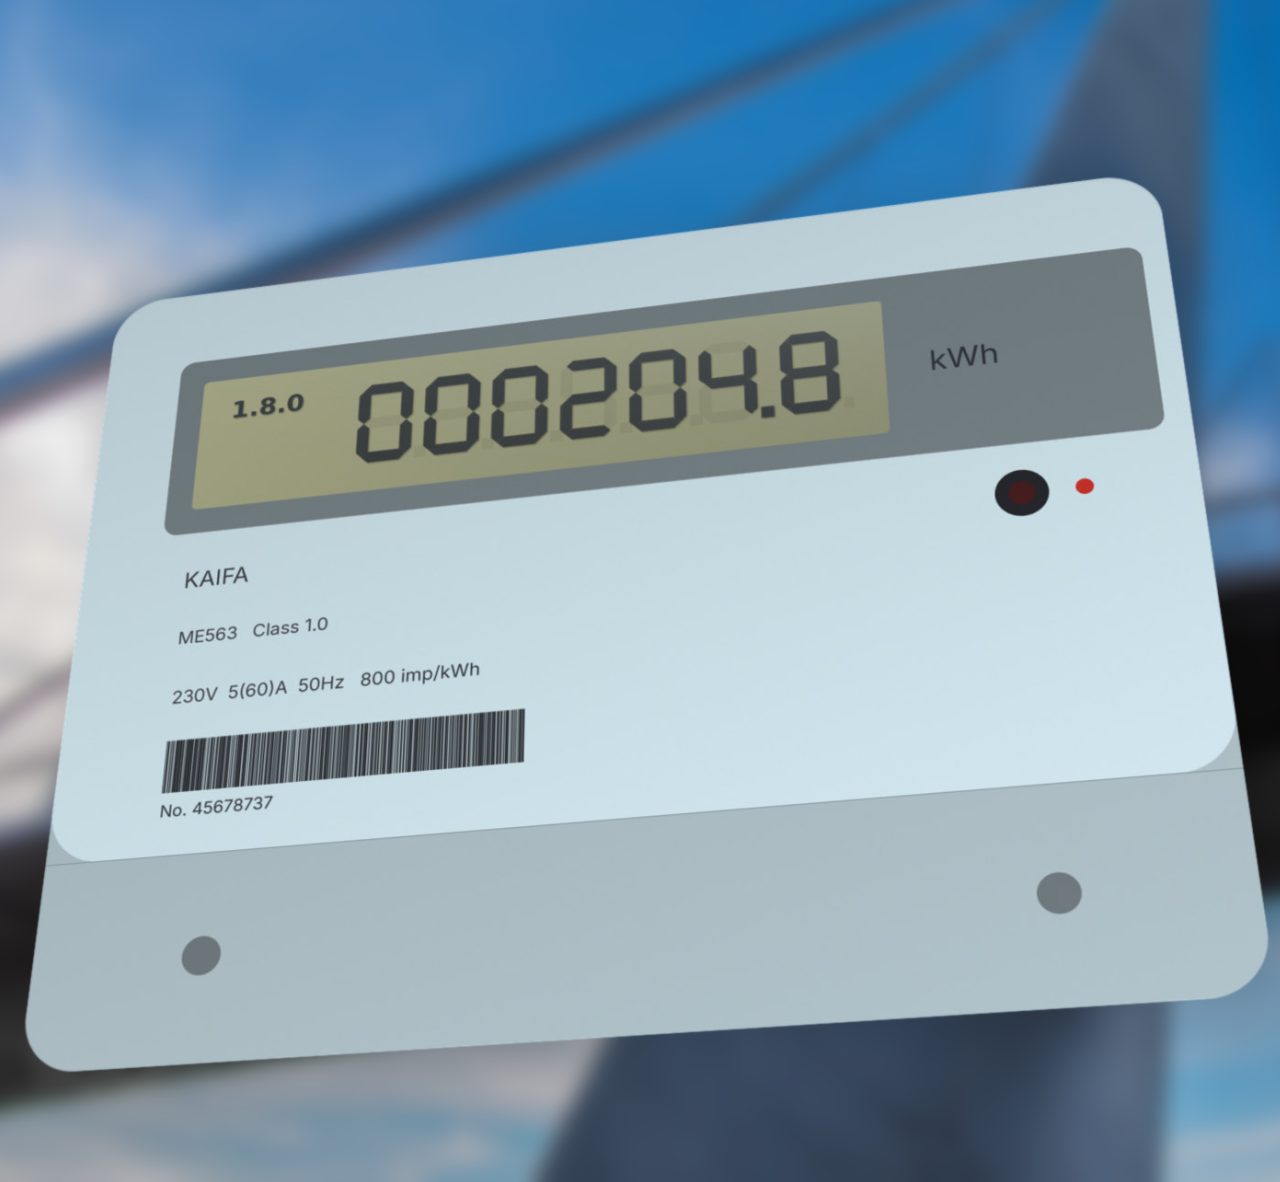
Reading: 204.8 kWh
